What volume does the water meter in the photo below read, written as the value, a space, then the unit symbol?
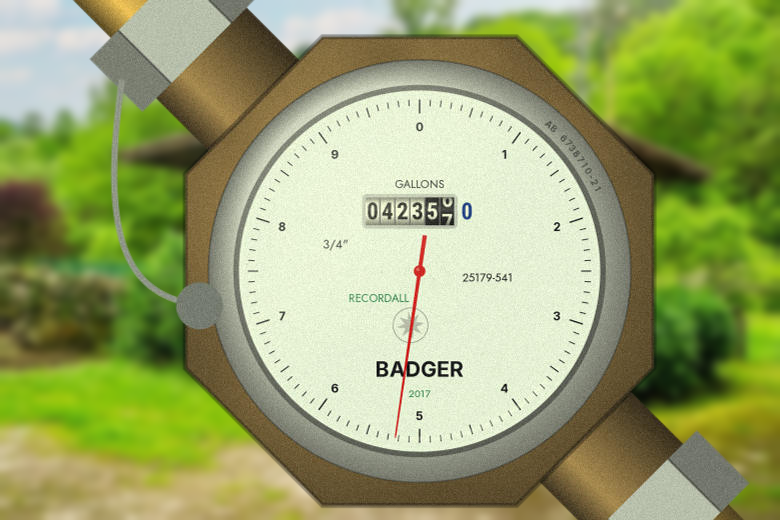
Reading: 423565.2 gal
